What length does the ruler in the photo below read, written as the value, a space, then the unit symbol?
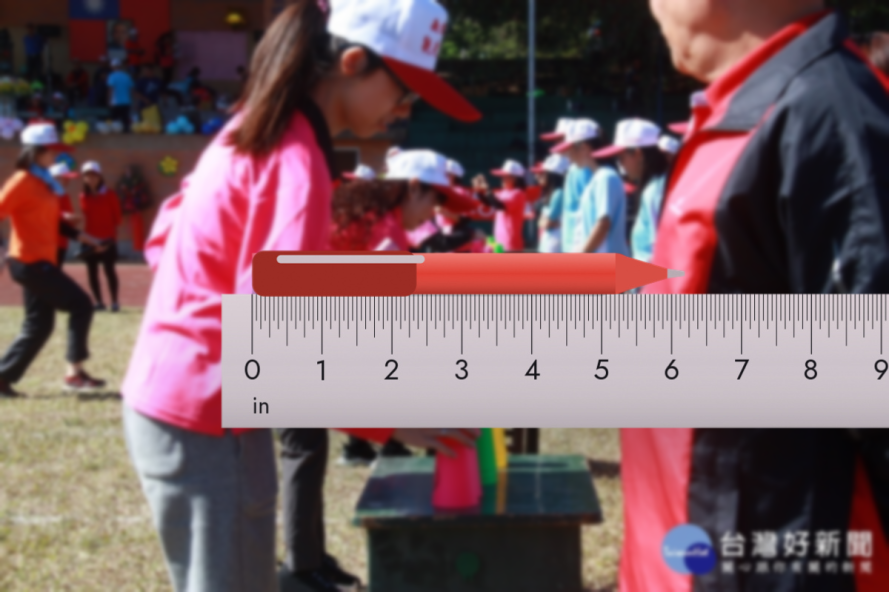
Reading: 6.1875 in
